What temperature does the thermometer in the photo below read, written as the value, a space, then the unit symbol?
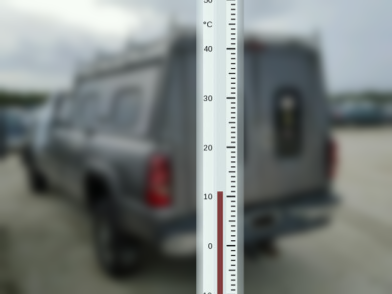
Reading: 11 °C
